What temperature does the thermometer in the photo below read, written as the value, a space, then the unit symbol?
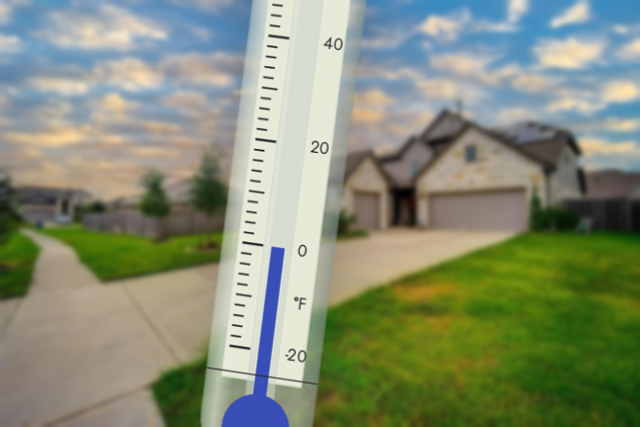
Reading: 0 °F
